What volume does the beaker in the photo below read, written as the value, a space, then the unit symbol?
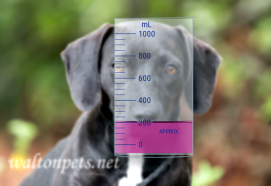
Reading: 200 mL
